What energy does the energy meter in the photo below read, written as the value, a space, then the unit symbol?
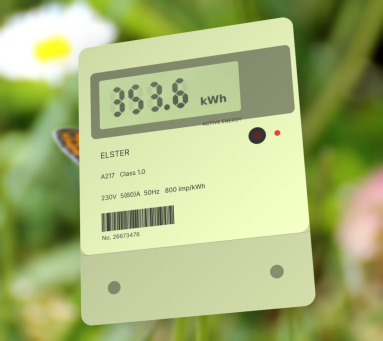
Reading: 353.6 kWh
